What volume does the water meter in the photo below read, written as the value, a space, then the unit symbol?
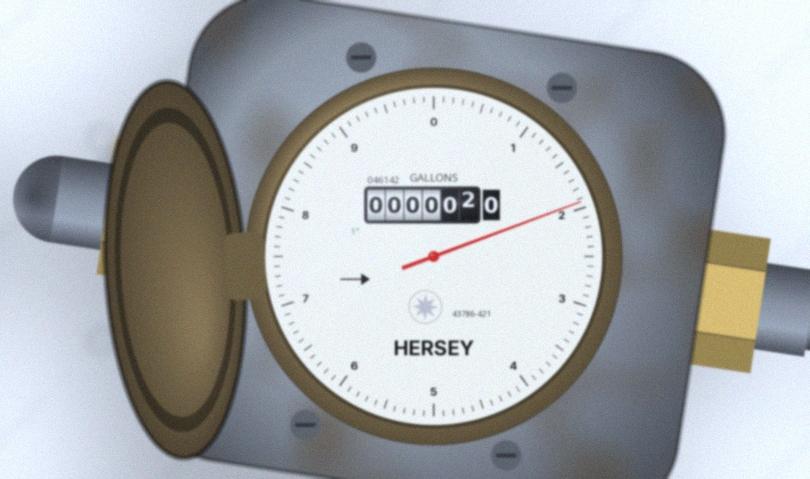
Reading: 21.9 gal
